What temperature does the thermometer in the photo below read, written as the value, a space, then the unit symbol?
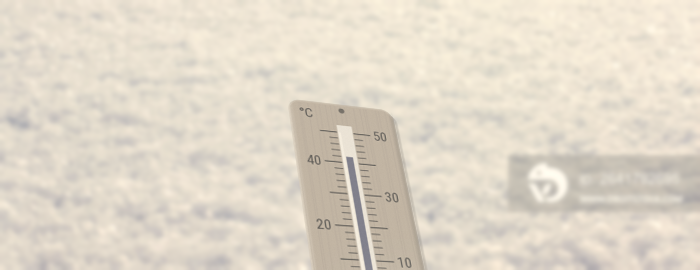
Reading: 42 °C
